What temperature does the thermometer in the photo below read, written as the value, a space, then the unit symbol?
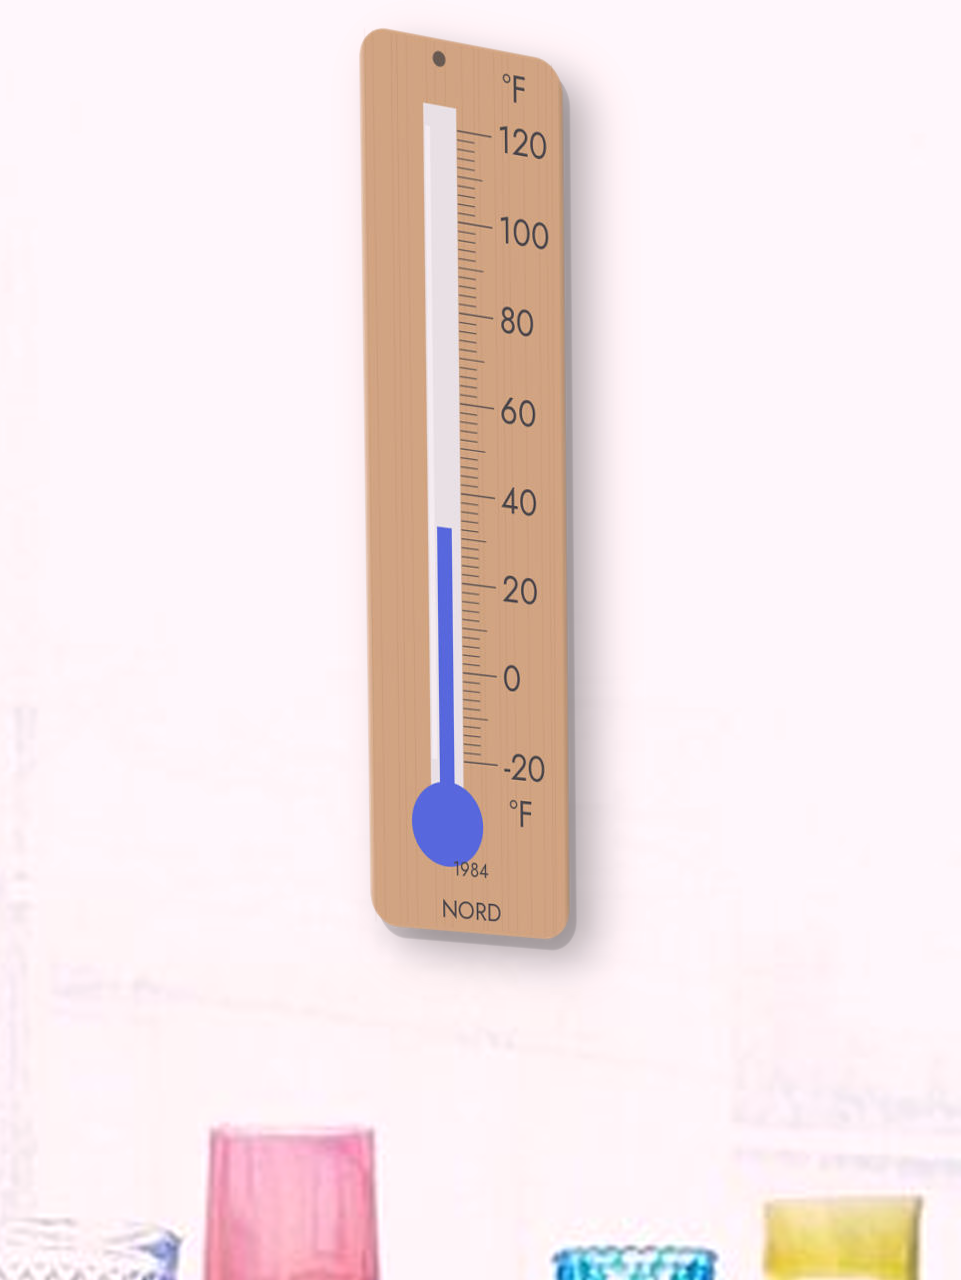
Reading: 32 °F
